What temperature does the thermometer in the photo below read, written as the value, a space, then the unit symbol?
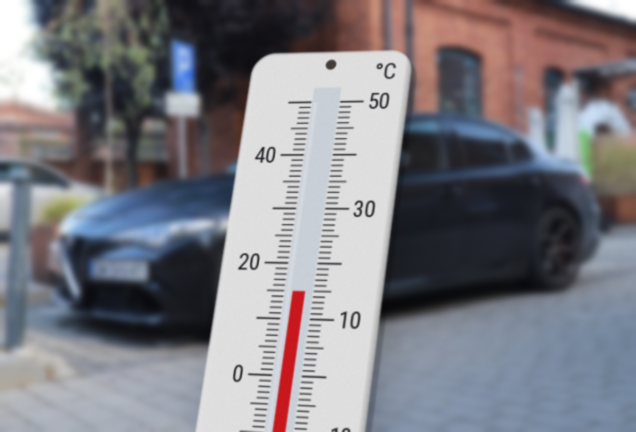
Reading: 15 °C
